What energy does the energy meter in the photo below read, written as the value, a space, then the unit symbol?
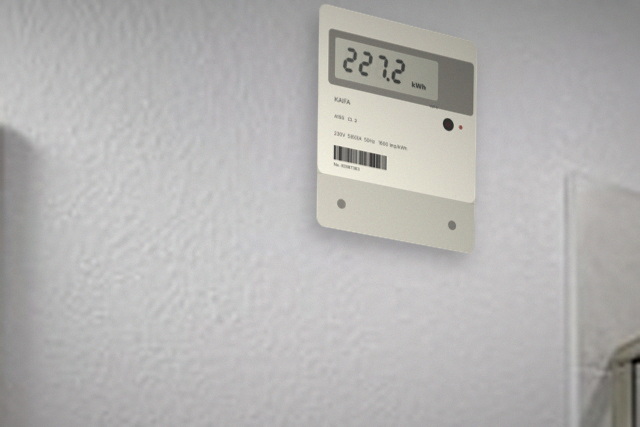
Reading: 227.2 kWh
